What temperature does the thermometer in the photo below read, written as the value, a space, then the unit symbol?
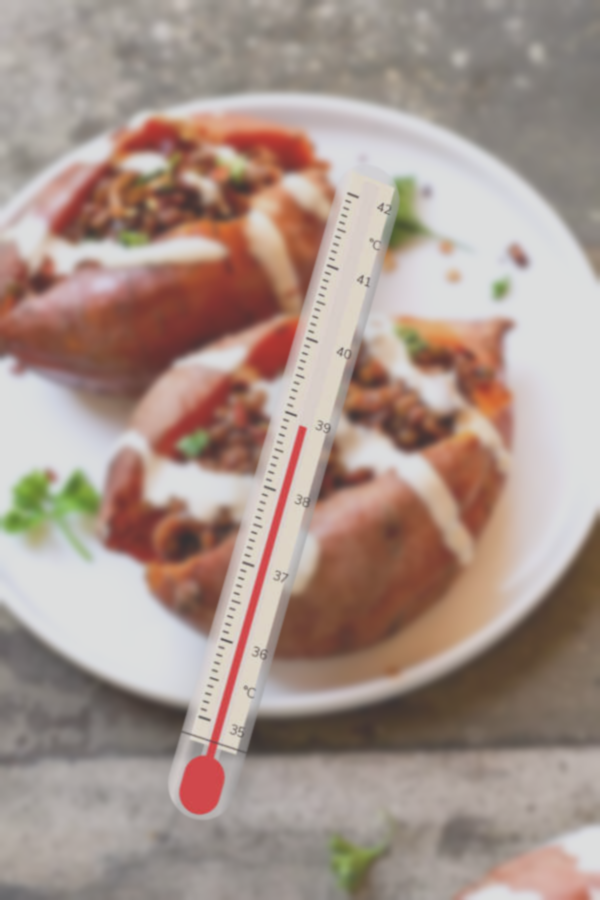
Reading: 38.9 °C
